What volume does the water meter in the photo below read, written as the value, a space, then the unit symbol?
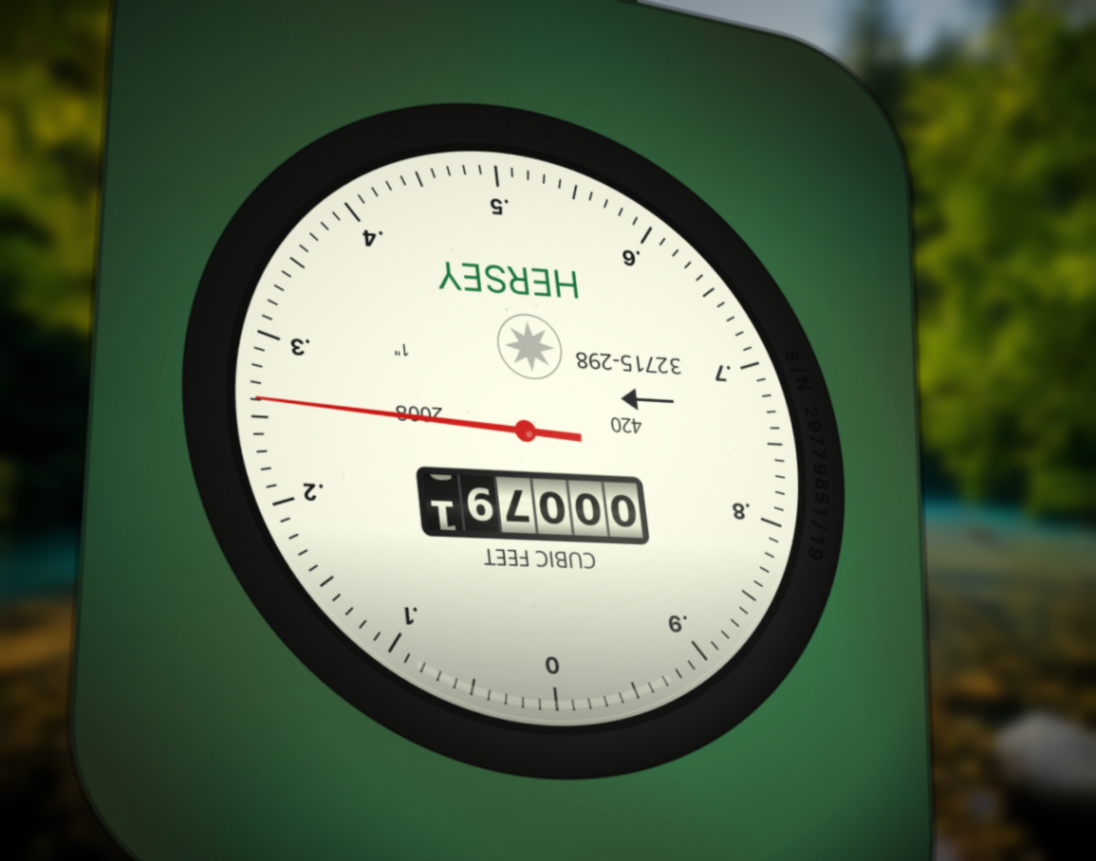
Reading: 791.26 ft³
